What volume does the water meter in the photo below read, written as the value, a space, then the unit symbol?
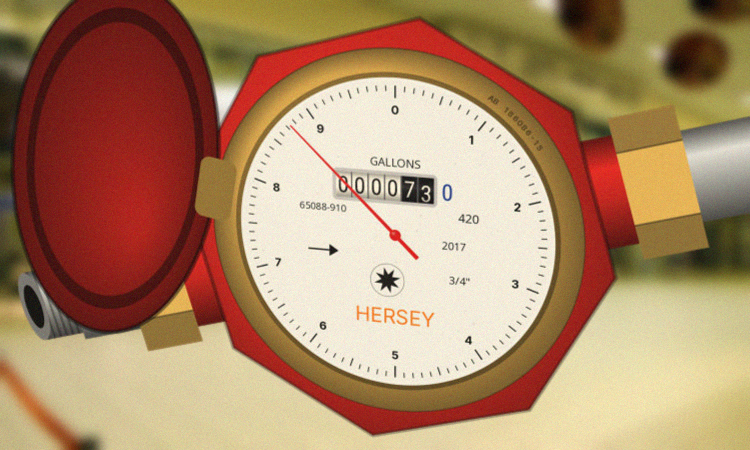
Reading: 728.7 gal
